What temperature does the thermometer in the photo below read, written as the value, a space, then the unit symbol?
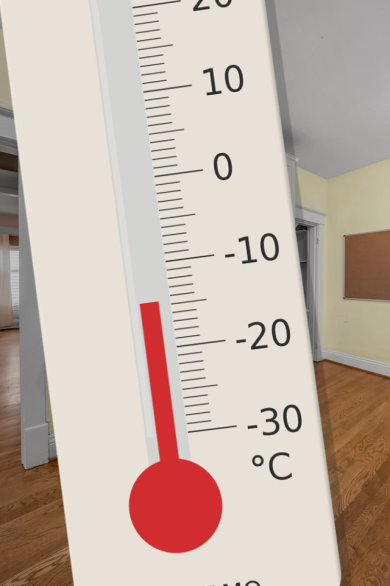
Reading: -14.5 °C
